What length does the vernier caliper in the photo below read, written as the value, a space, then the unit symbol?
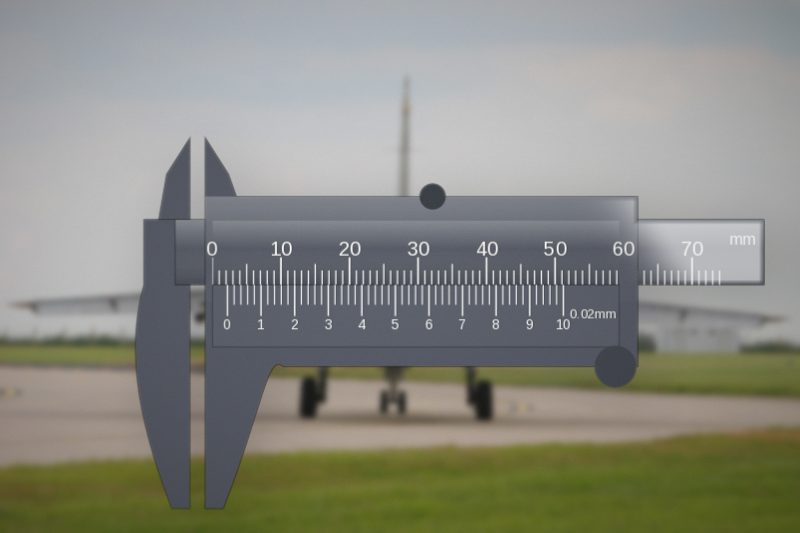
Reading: 2.2 mm
